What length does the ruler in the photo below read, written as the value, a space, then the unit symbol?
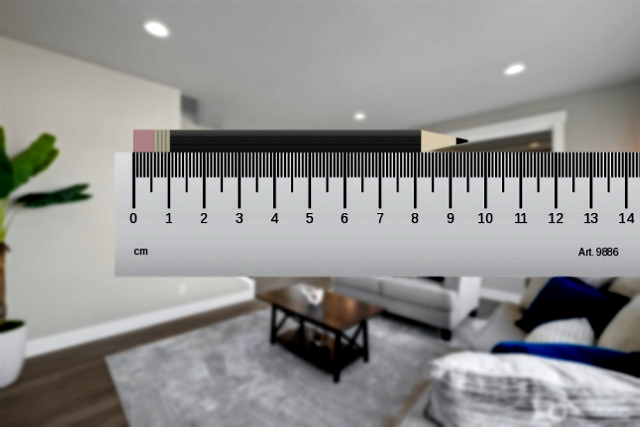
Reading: 9.5 cm
